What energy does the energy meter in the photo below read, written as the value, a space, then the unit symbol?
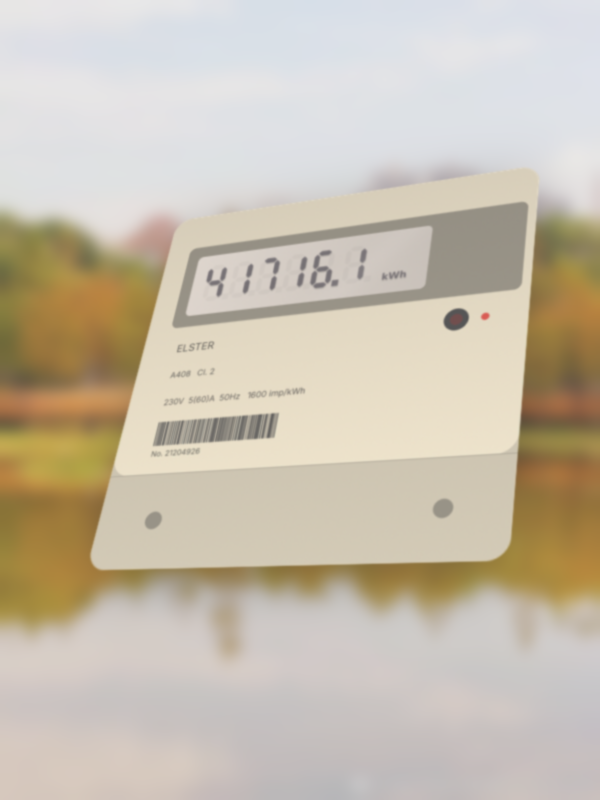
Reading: 41716.1 kWh
